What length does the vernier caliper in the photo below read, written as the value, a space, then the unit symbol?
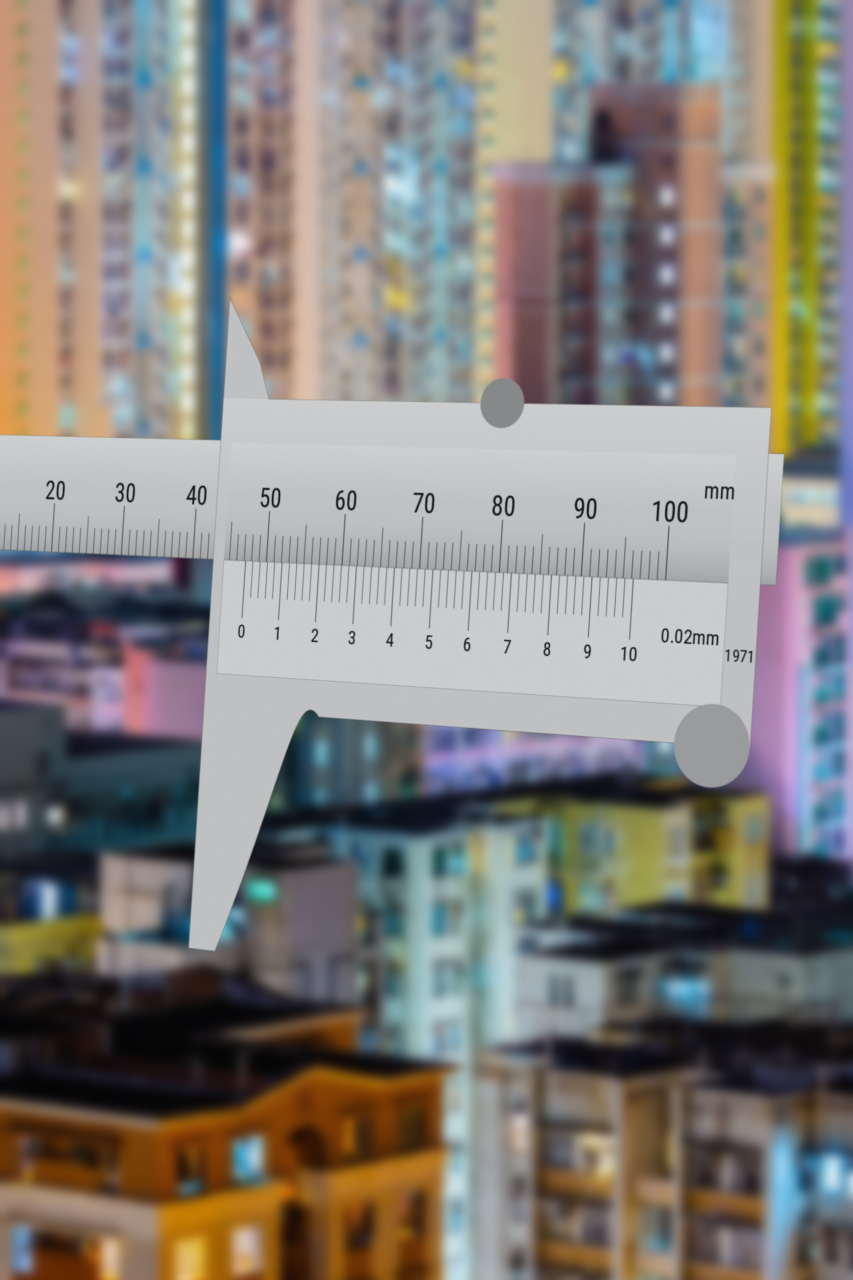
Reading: 47.2 mm
